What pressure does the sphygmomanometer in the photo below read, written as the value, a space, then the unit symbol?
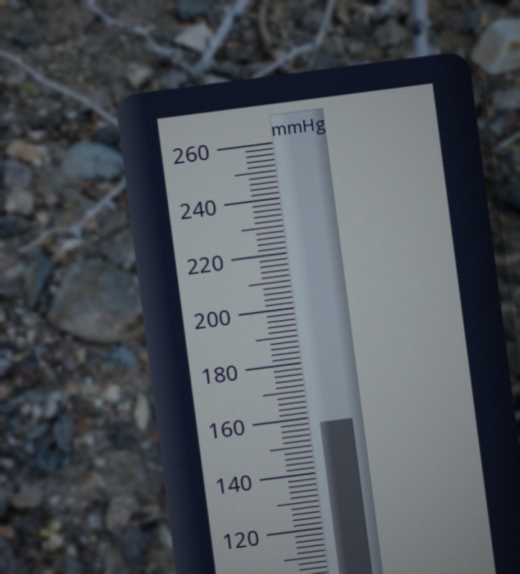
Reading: 158 mmHg
